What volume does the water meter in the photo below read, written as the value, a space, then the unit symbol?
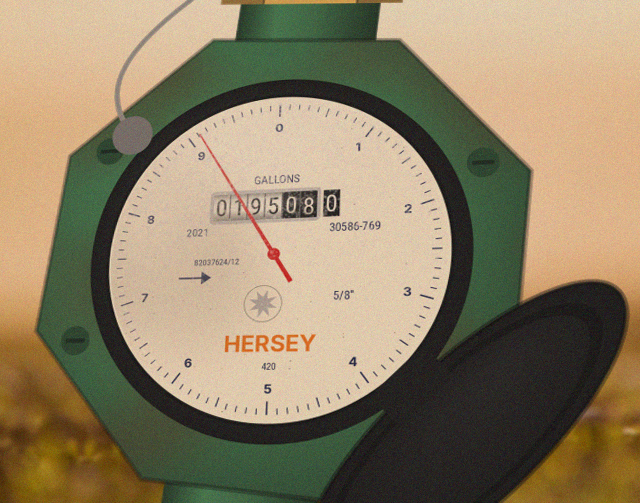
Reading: 195079.1 gal
